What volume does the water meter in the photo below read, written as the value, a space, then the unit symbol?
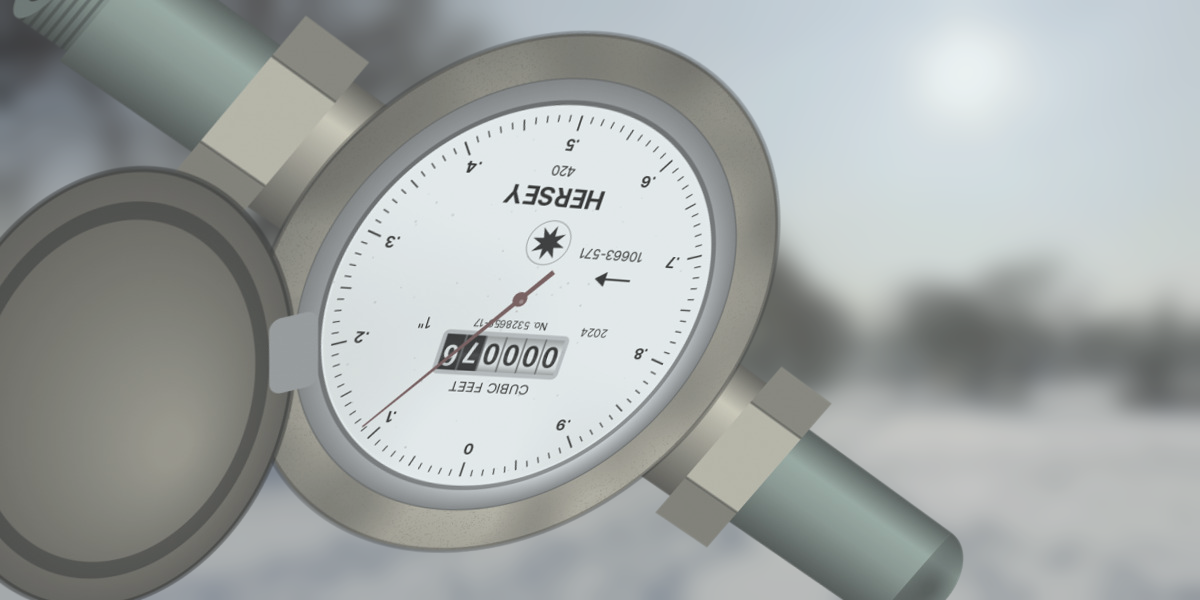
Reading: 76.11 ft³
